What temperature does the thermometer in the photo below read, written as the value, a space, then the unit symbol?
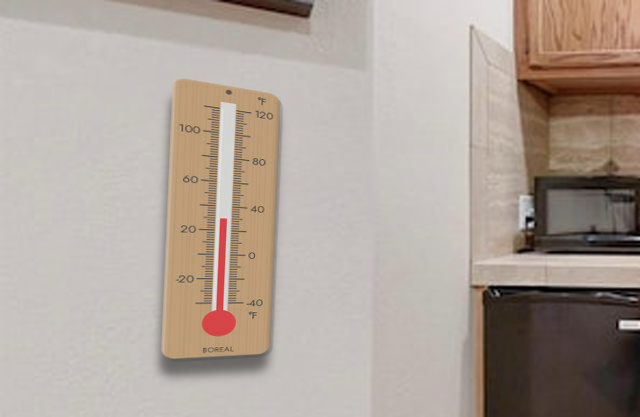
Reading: 30 °F
